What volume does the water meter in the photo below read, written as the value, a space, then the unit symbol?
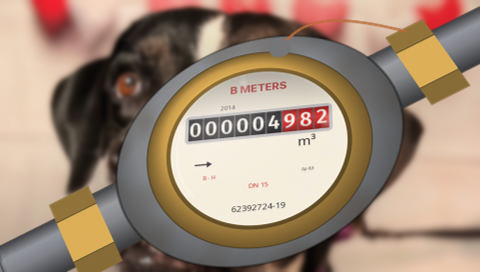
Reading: 4.982 m³
